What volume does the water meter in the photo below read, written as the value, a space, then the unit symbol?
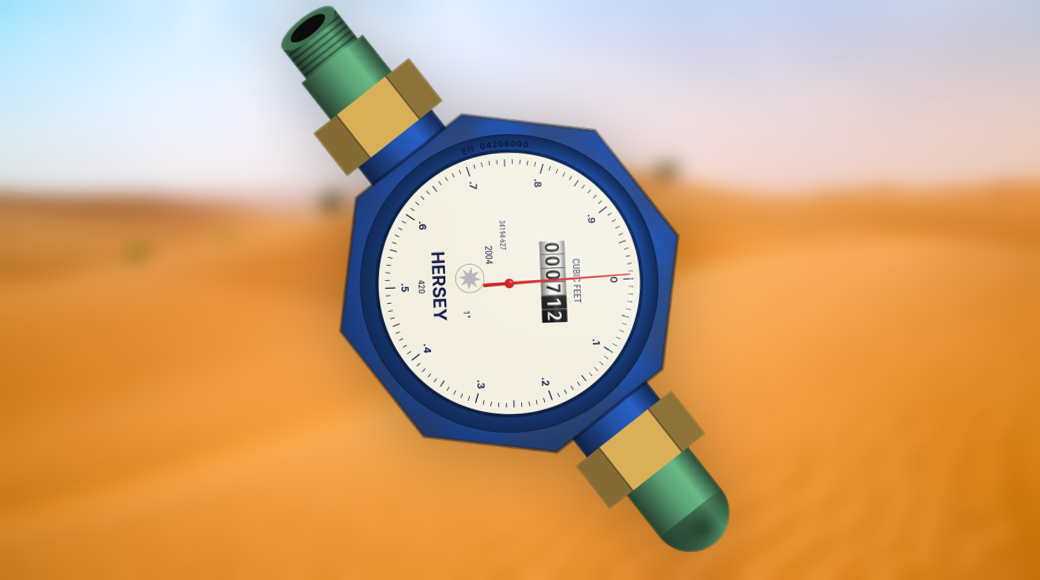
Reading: 711.99 ft³
